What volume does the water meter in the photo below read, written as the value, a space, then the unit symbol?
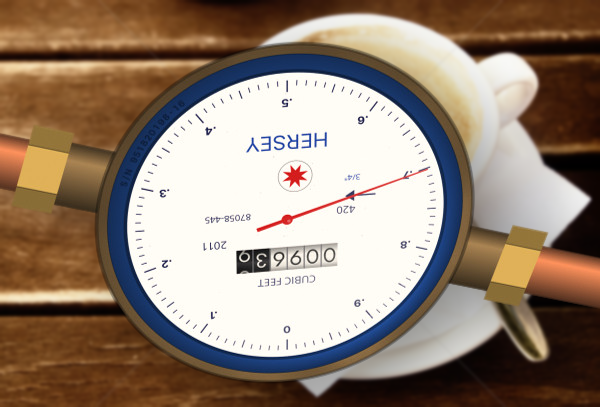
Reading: 9638.70 ft³
